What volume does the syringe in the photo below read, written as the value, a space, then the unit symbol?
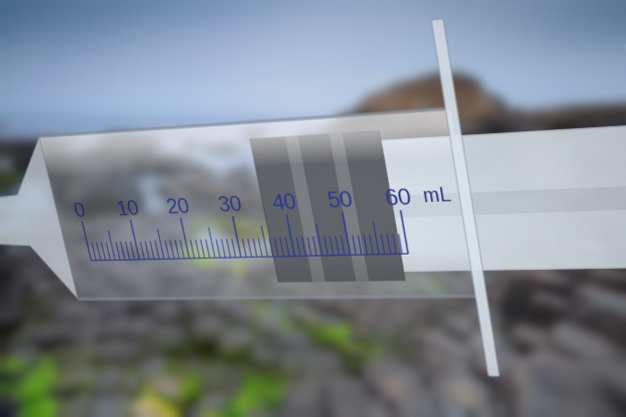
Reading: 36 mL
